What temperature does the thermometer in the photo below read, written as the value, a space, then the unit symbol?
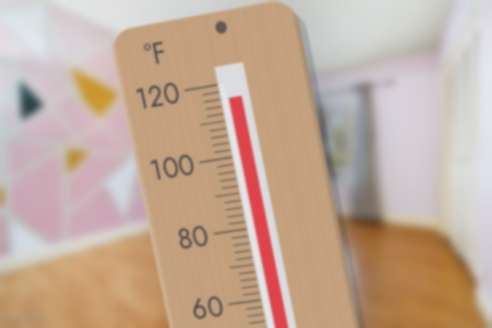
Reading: 116 °F
